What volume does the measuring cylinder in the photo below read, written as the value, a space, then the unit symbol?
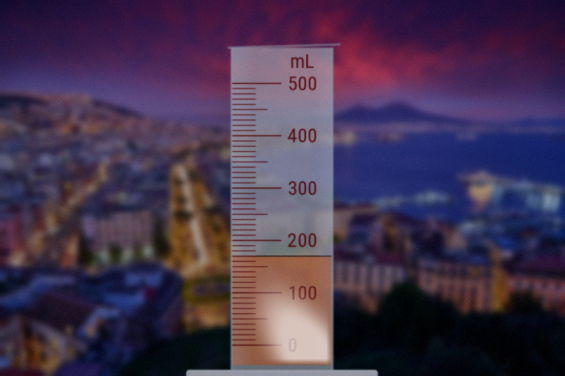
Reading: 170 mL
